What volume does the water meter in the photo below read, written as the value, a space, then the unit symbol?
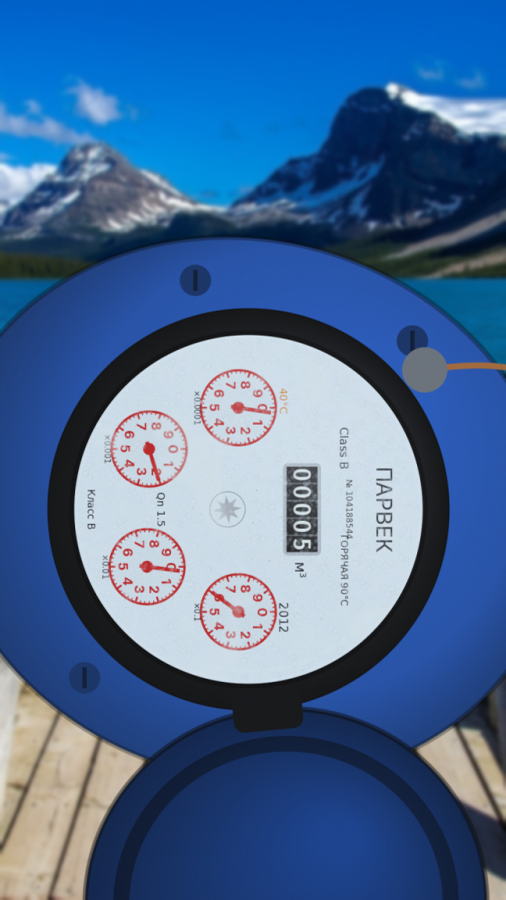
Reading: 5.6020 m³
